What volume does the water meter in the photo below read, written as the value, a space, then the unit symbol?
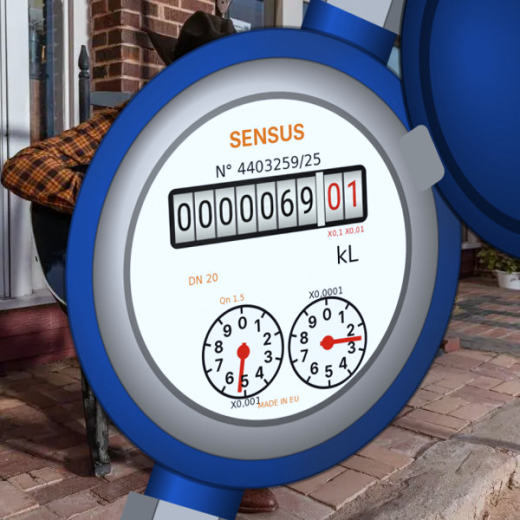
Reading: 69.0152 kL
